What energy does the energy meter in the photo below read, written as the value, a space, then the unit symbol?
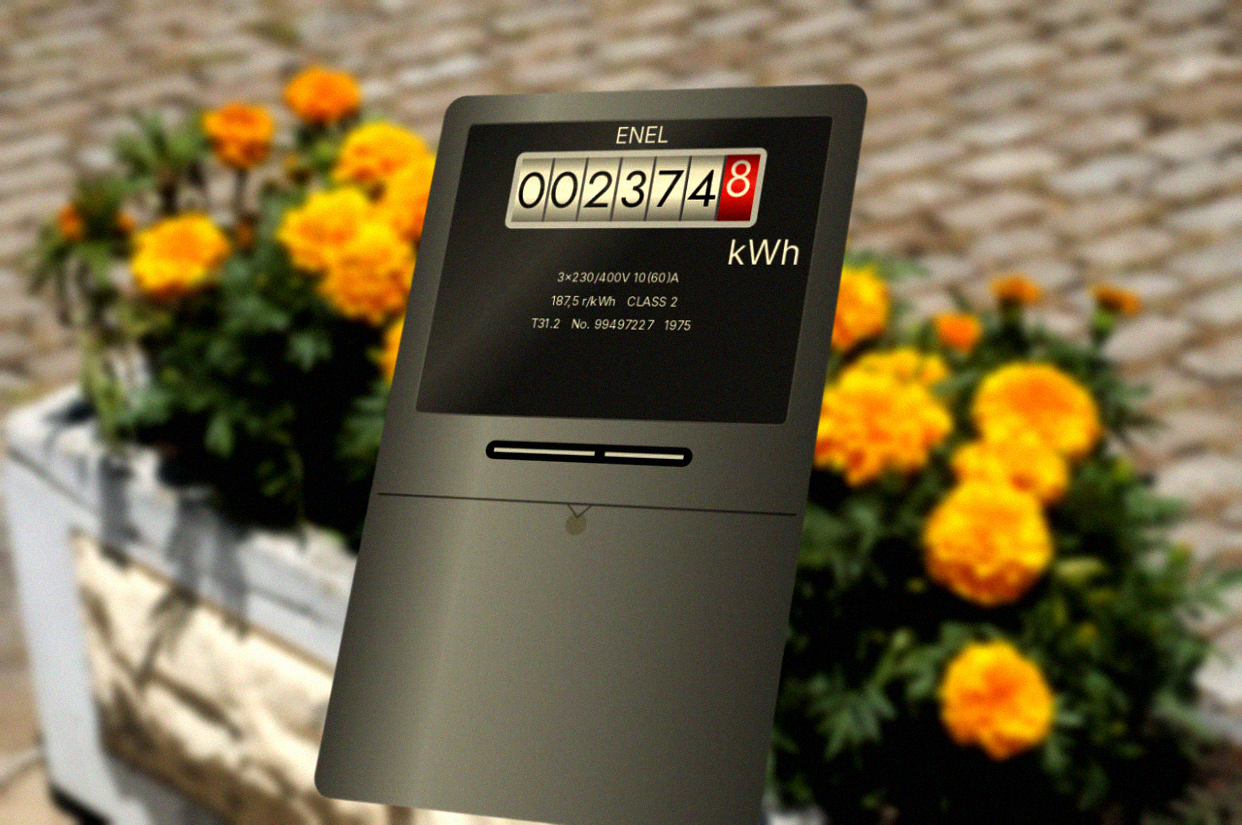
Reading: 2374.8 kWh
